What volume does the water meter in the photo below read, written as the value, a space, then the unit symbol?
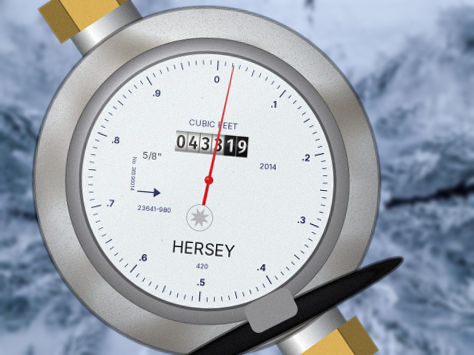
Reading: 43319.02 ft³
